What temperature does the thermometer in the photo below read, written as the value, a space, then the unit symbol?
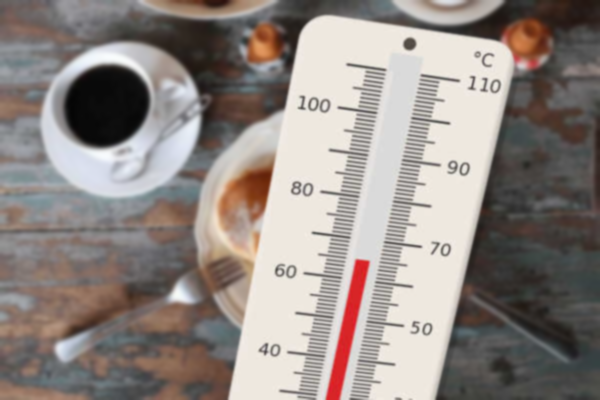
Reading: 65 °C
